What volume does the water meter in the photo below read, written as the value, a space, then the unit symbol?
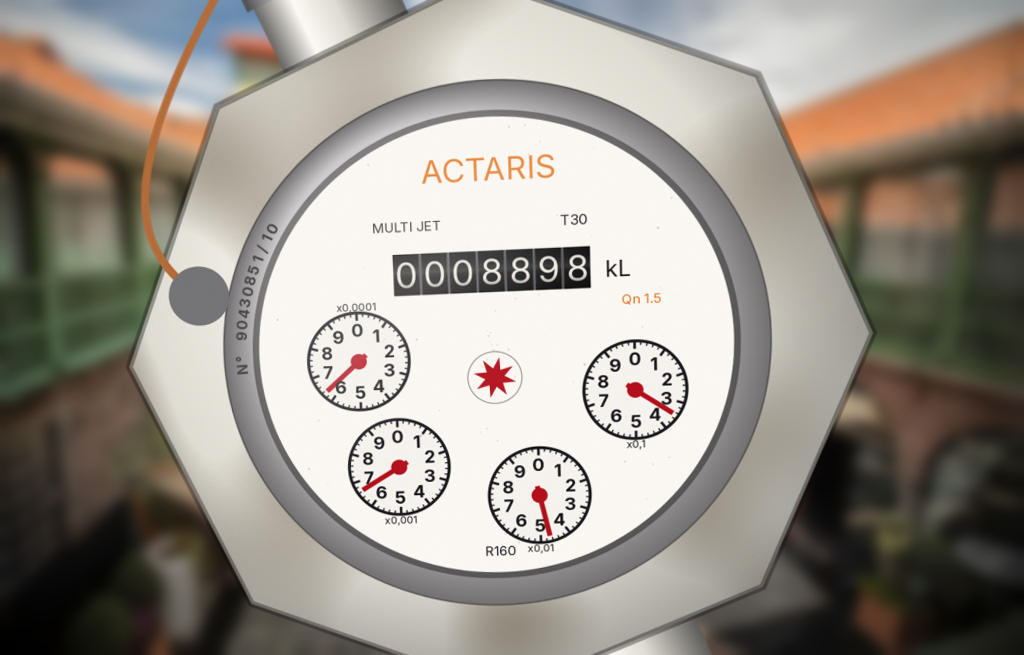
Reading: 8898.3466 kL
